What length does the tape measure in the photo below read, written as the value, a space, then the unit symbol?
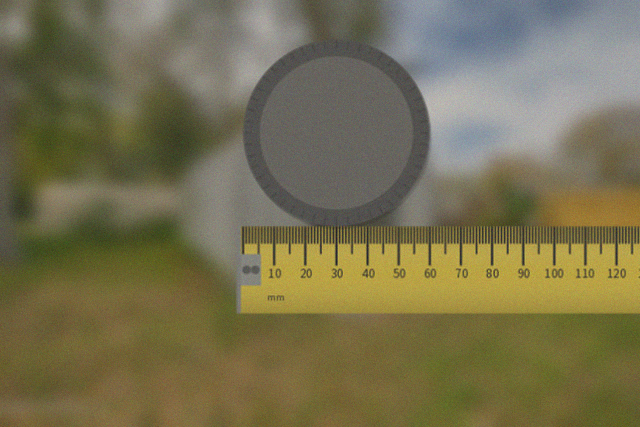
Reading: 60 mm
